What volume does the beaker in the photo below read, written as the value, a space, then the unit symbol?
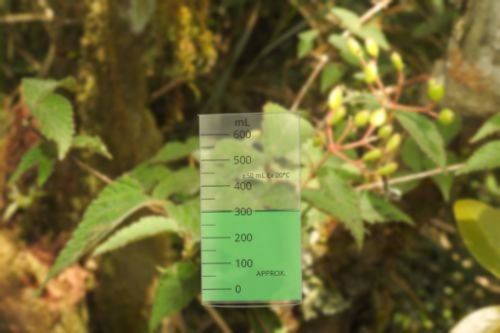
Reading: 300 mL
